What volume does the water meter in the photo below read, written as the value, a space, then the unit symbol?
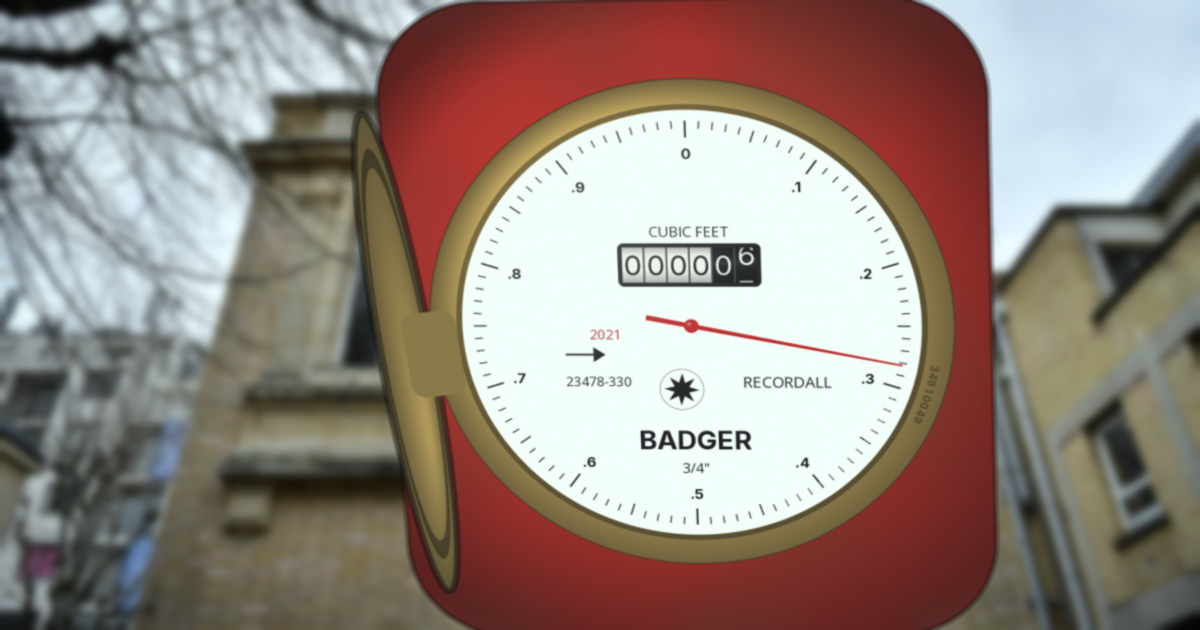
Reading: 6.28 ft³
